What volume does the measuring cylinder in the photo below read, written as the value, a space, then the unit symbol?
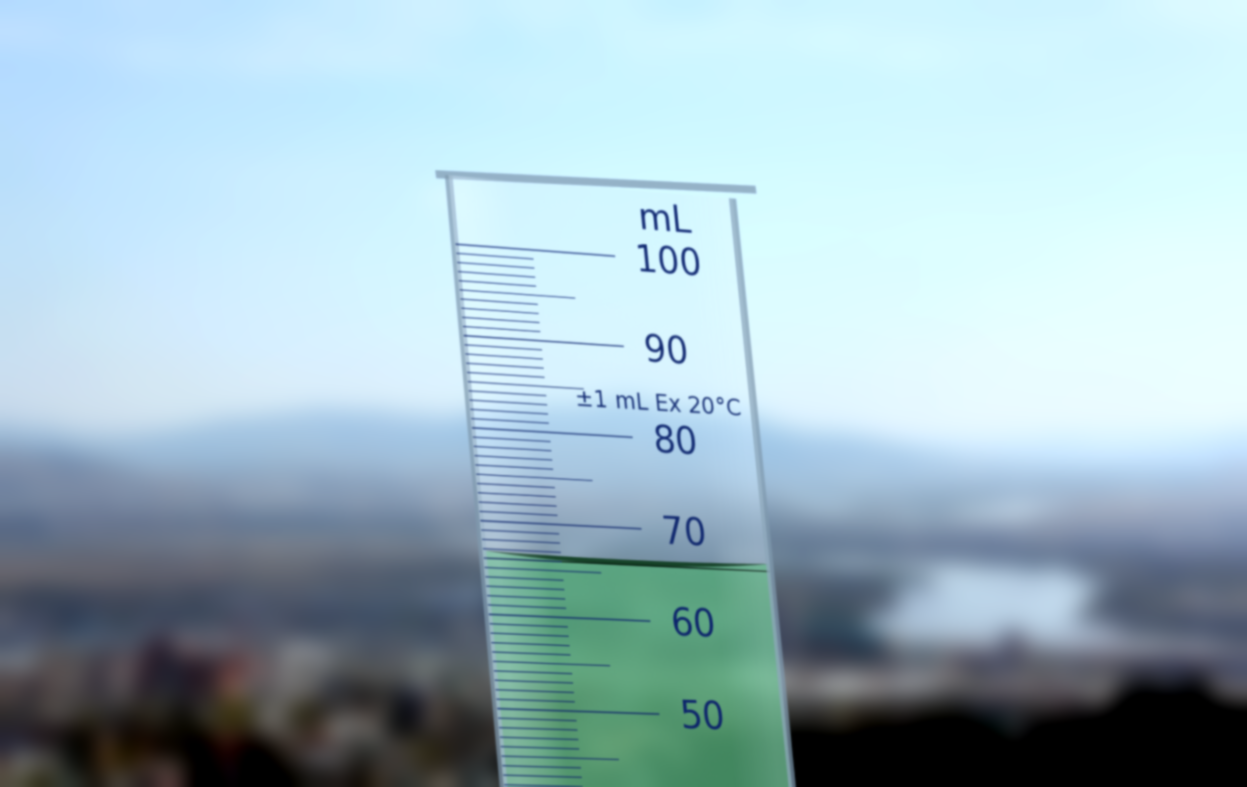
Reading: 66 mL
